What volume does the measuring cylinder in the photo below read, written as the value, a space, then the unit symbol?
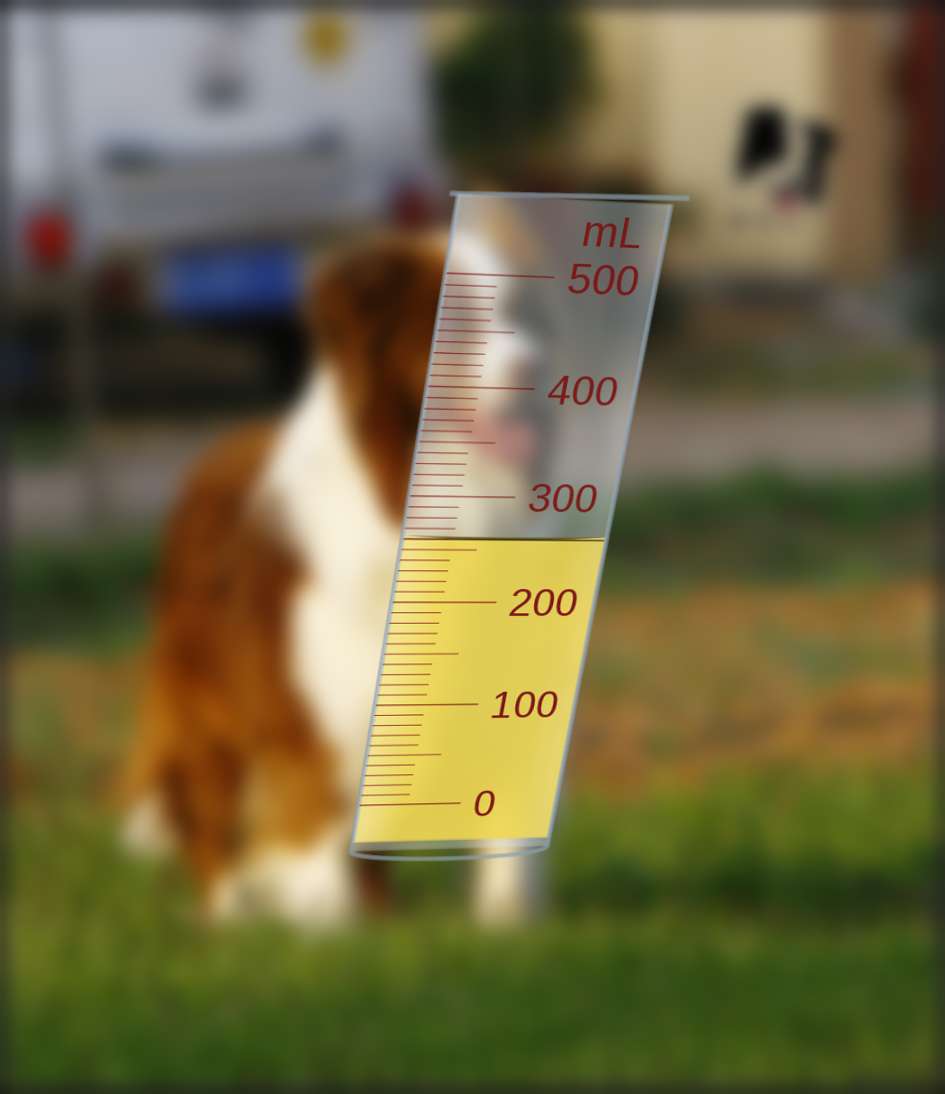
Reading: 260 mL
